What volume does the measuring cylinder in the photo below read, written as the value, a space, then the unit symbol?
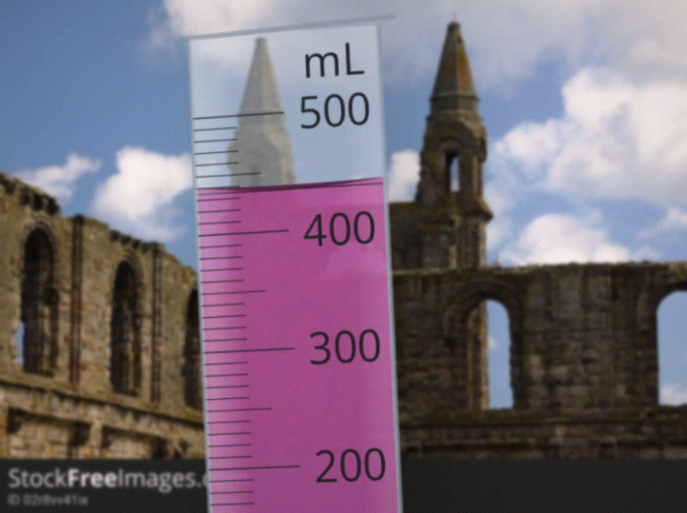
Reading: 435 mL
